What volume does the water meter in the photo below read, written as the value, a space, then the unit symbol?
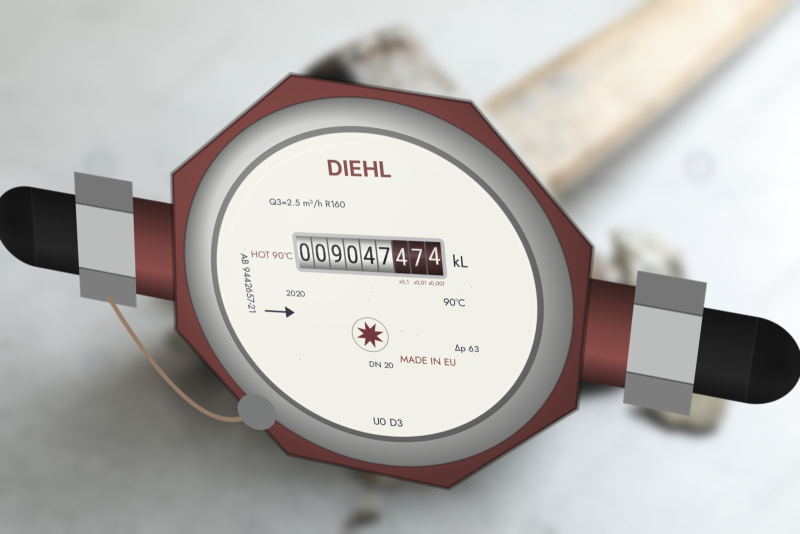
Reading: 9047.474 kL
